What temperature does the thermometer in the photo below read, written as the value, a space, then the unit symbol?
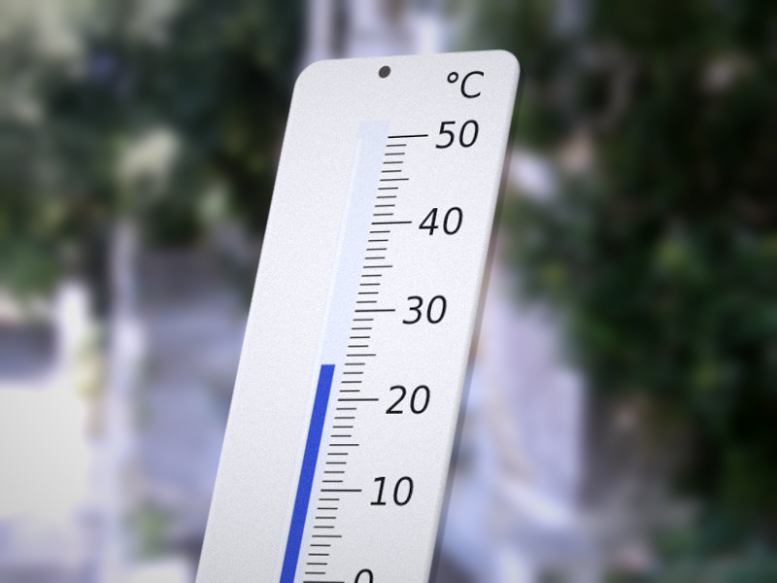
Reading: 24 °C
